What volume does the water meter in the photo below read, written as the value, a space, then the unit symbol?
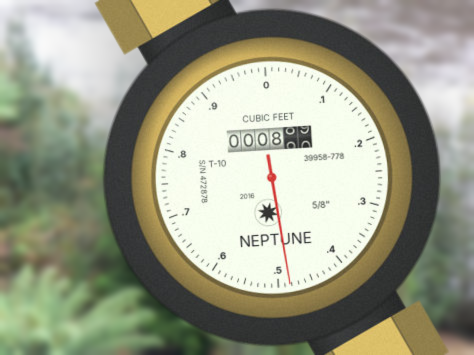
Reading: 889.48 ft³
